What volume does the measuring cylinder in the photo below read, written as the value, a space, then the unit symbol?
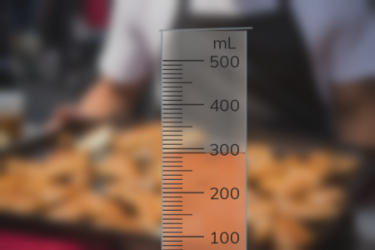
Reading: 290 mL
